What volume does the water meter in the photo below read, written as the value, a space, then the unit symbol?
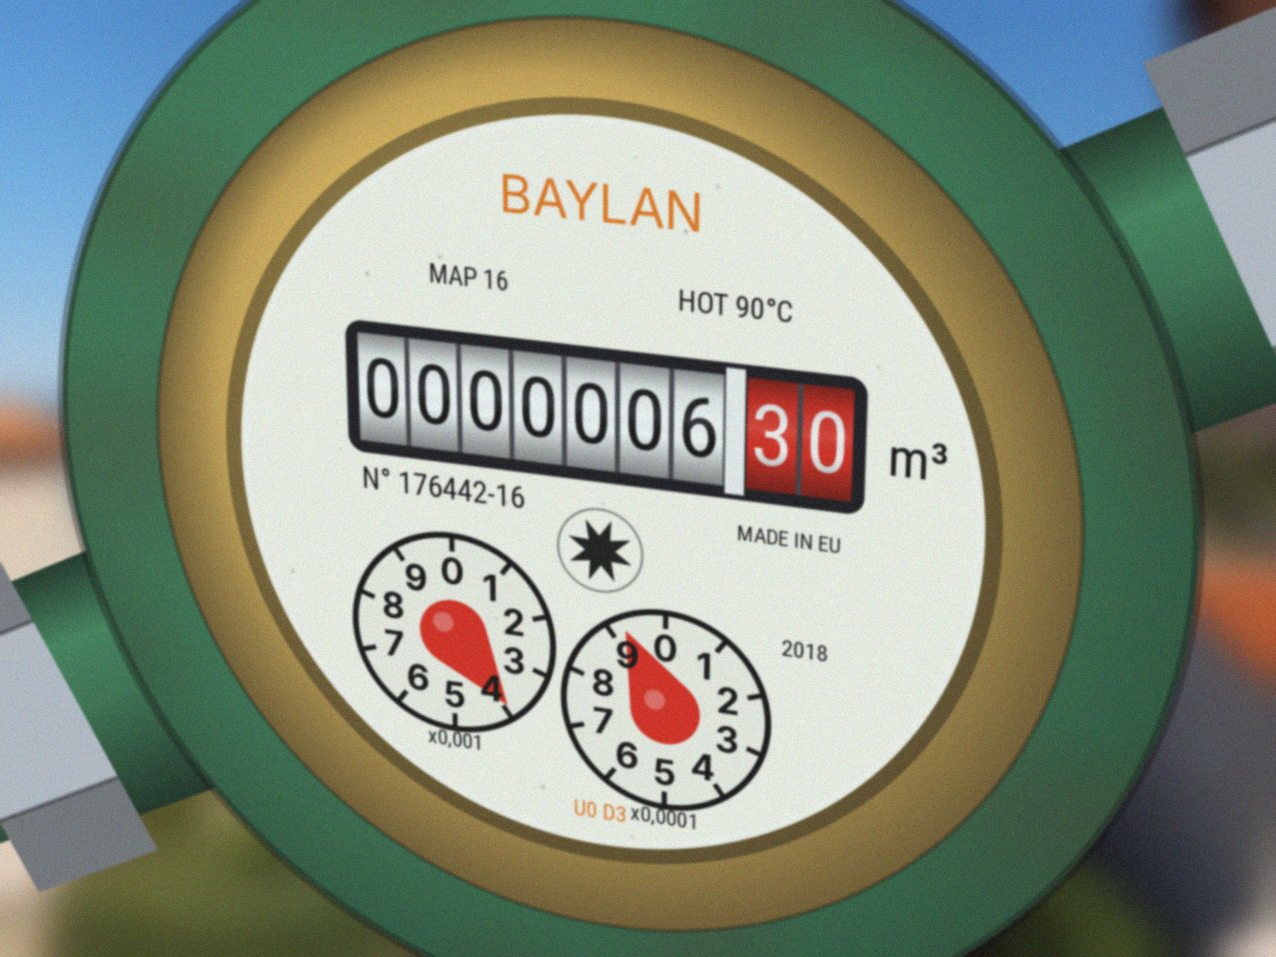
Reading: 6.3039 m³
